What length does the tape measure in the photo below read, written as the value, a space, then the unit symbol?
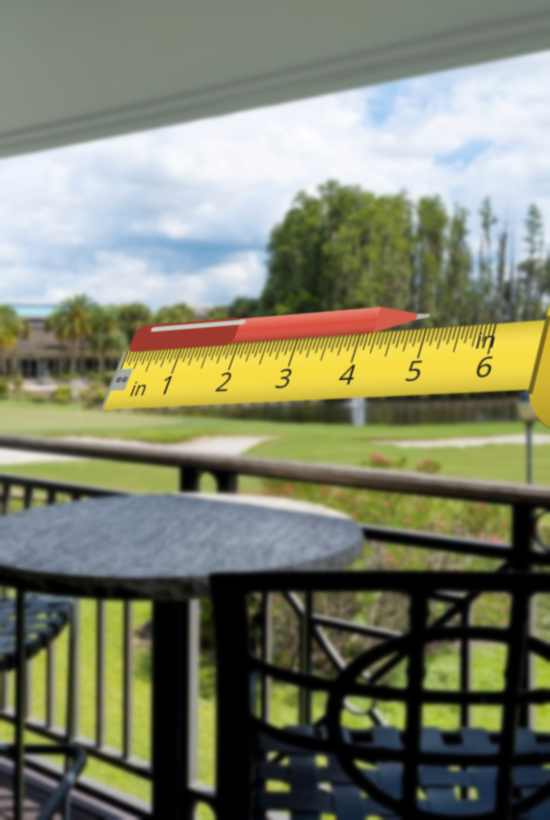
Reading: 5 in
